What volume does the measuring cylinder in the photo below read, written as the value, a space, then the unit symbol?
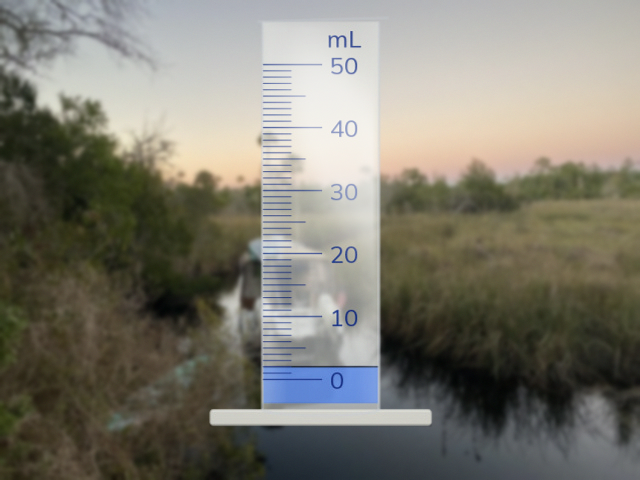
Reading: 2 mL
